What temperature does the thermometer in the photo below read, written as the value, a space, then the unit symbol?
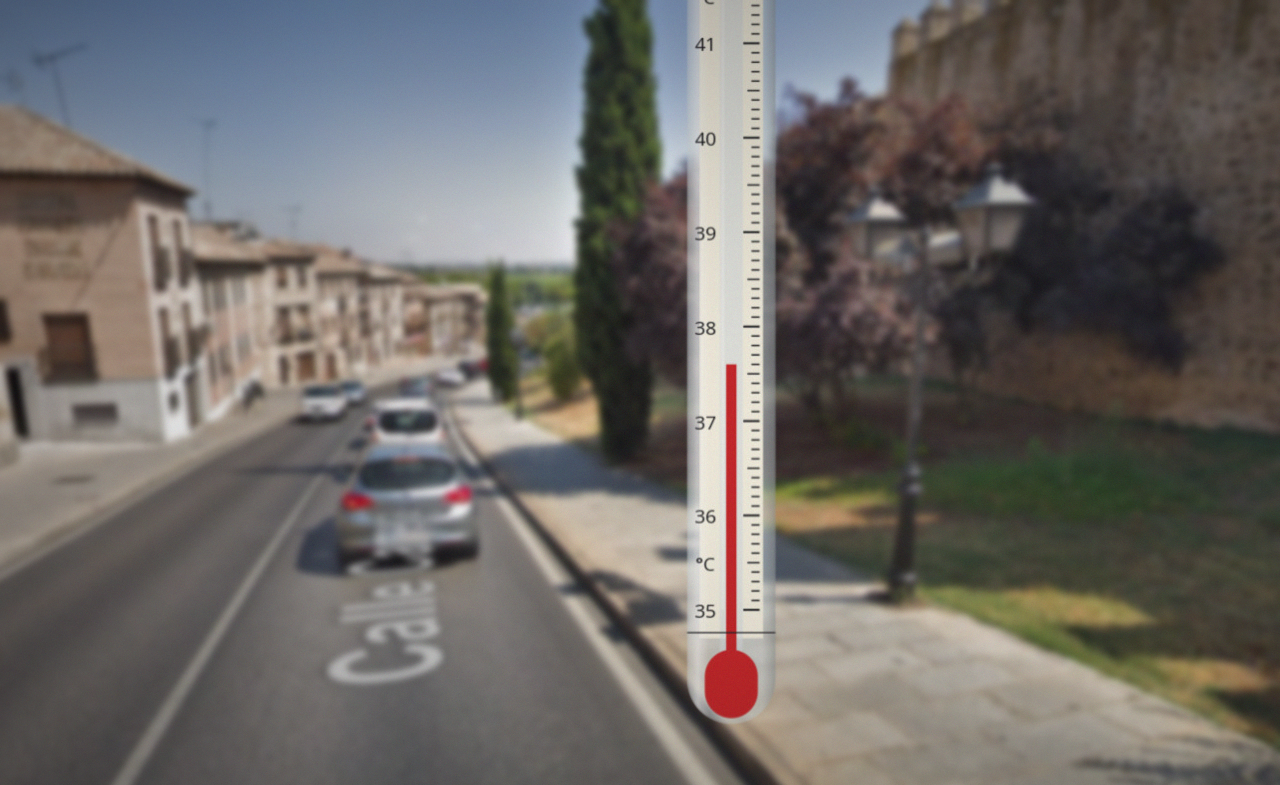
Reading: 37.6 °C
